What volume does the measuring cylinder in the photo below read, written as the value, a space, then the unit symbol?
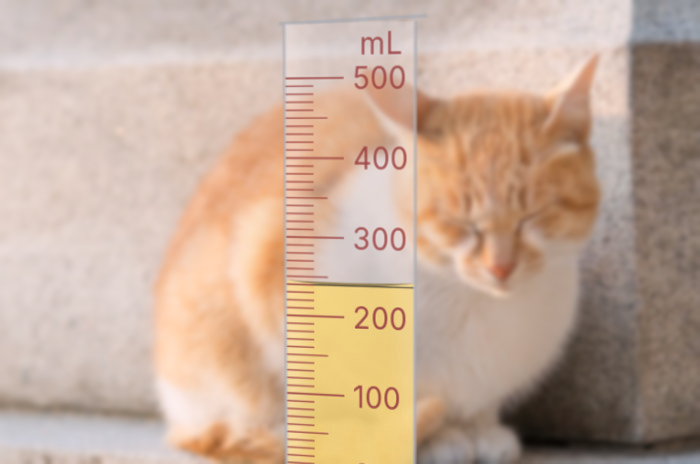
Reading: 240 mL
